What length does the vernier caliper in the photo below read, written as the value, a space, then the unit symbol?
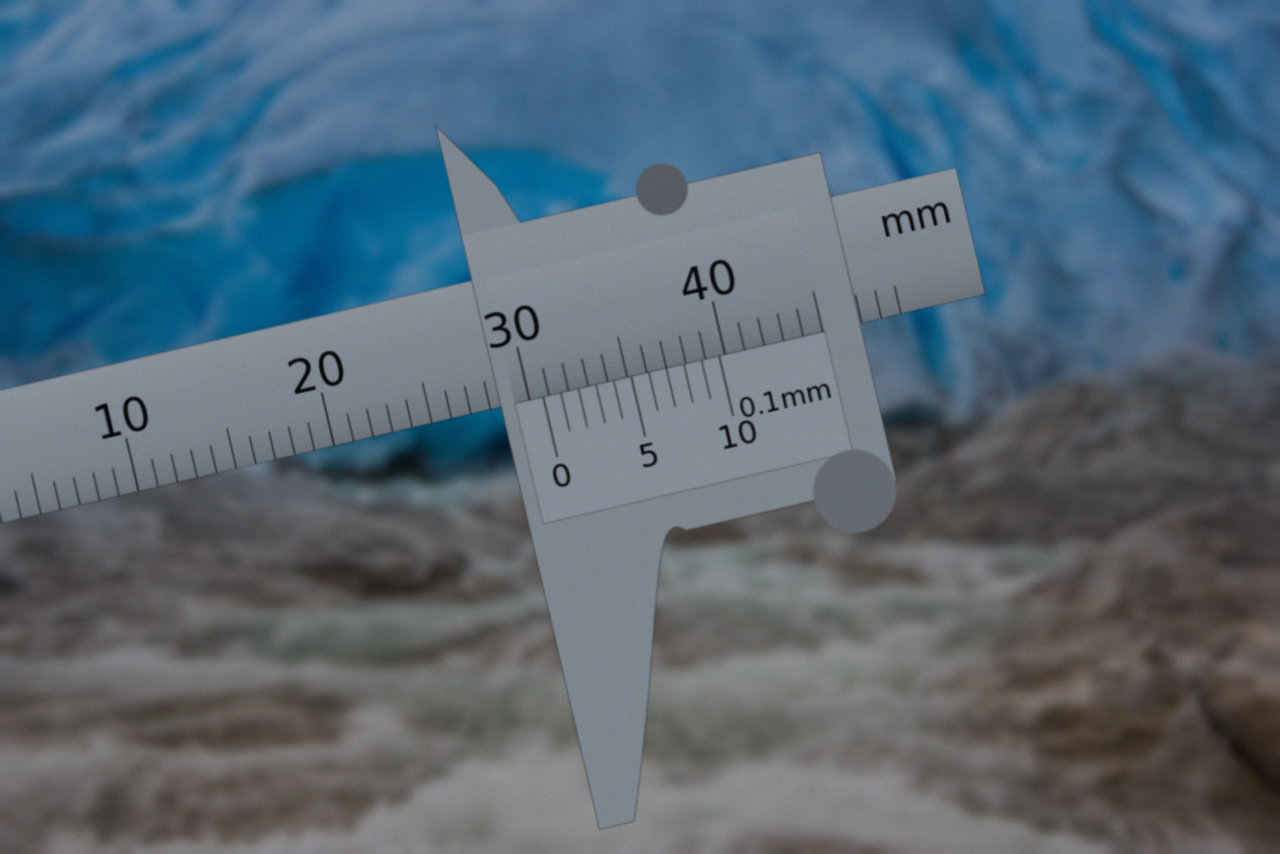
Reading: 30.7 mm
